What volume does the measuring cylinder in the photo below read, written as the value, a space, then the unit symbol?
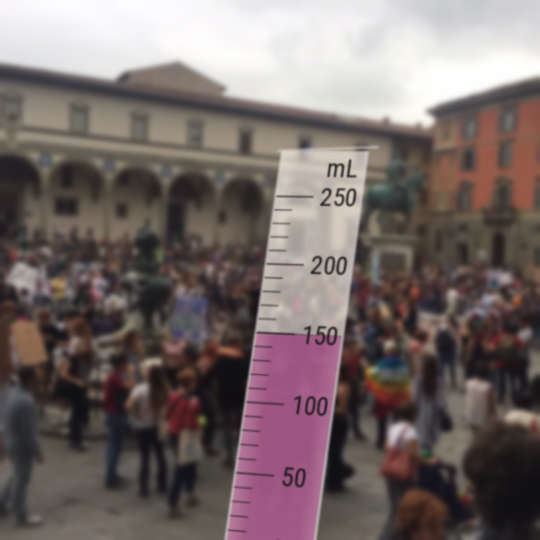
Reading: 150 mL
